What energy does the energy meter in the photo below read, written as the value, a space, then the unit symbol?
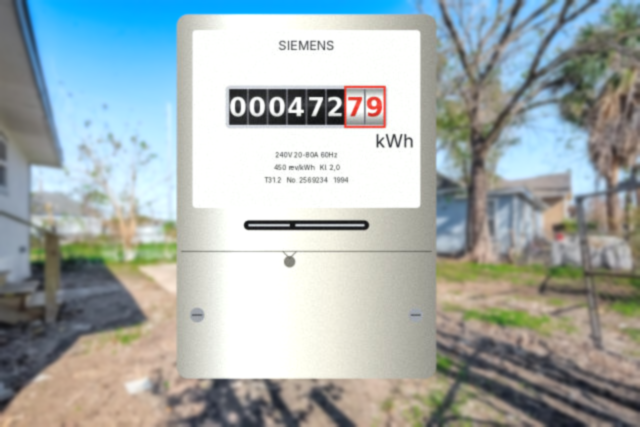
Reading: 472.79 kWh
